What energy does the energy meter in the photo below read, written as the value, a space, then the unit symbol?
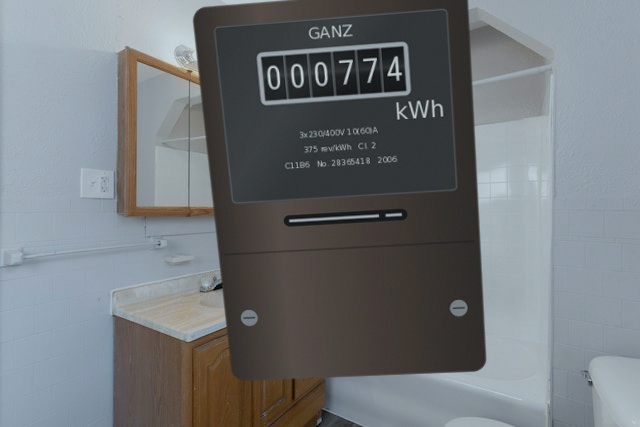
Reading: 774 kWh
